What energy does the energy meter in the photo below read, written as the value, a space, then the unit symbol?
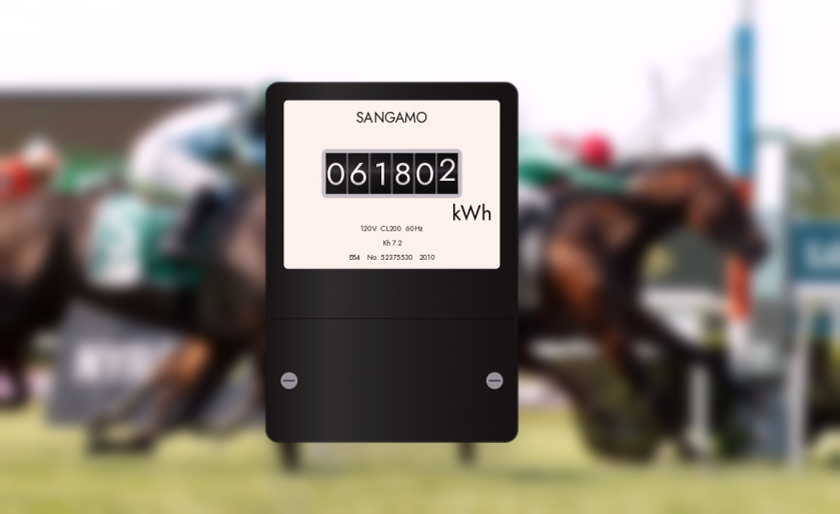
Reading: 61802 kWh
